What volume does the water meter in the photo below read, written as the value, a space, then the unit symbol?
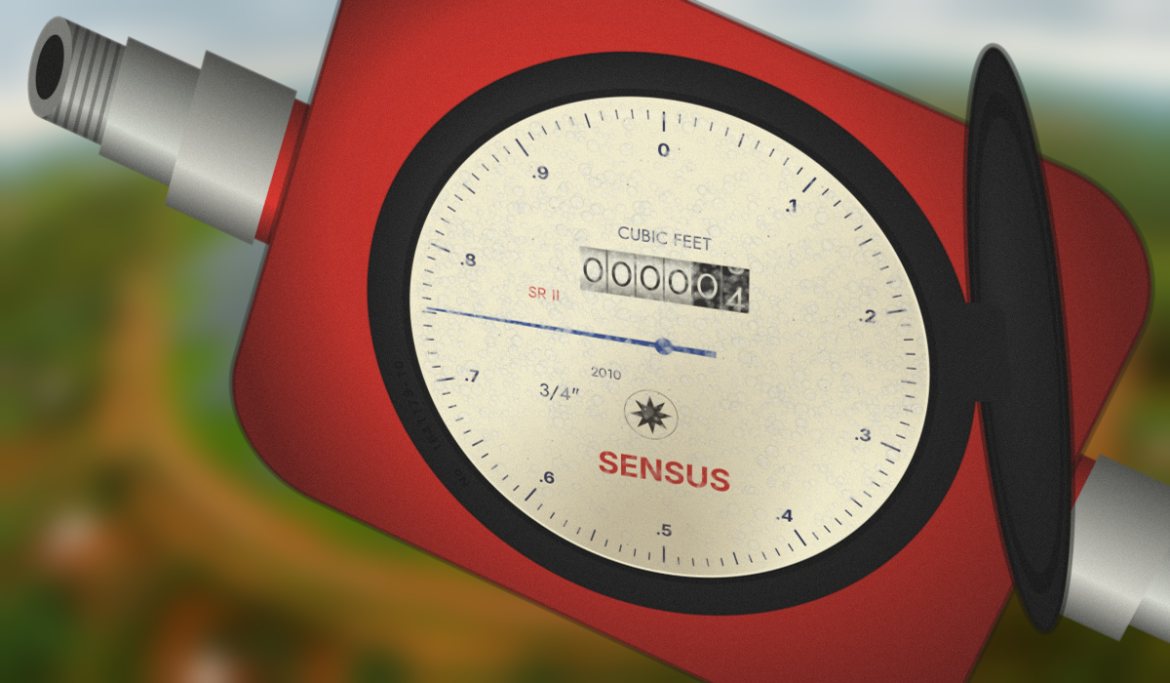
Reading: 3.75 ft³
